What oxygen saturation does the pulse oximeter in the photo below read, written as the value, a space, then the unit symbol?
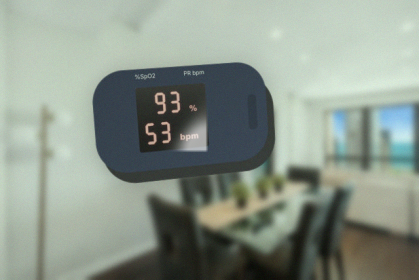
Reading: 93 %
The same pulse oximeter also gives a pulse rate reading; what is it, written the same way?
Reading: 53 bpm
